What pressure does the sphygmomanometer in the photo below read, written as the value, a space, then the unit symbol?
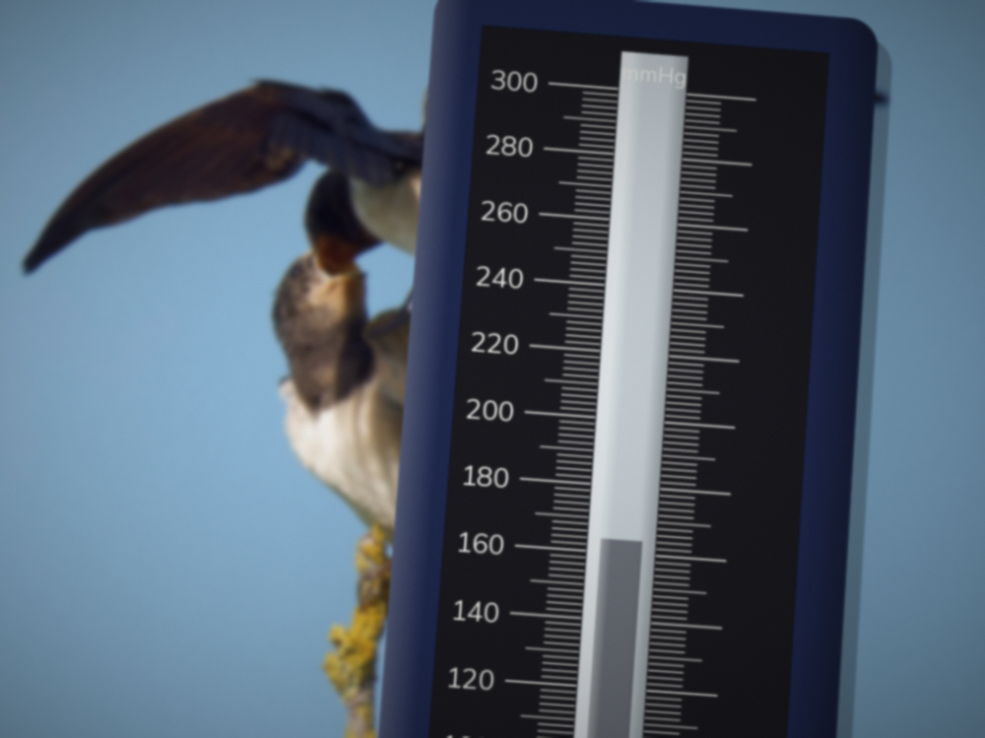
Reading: 164 mmHg
